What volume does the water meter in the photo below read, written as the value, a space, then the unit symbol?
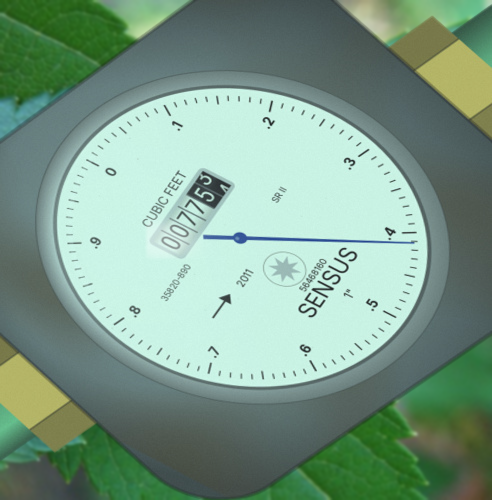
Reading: 7753.41 ft³
